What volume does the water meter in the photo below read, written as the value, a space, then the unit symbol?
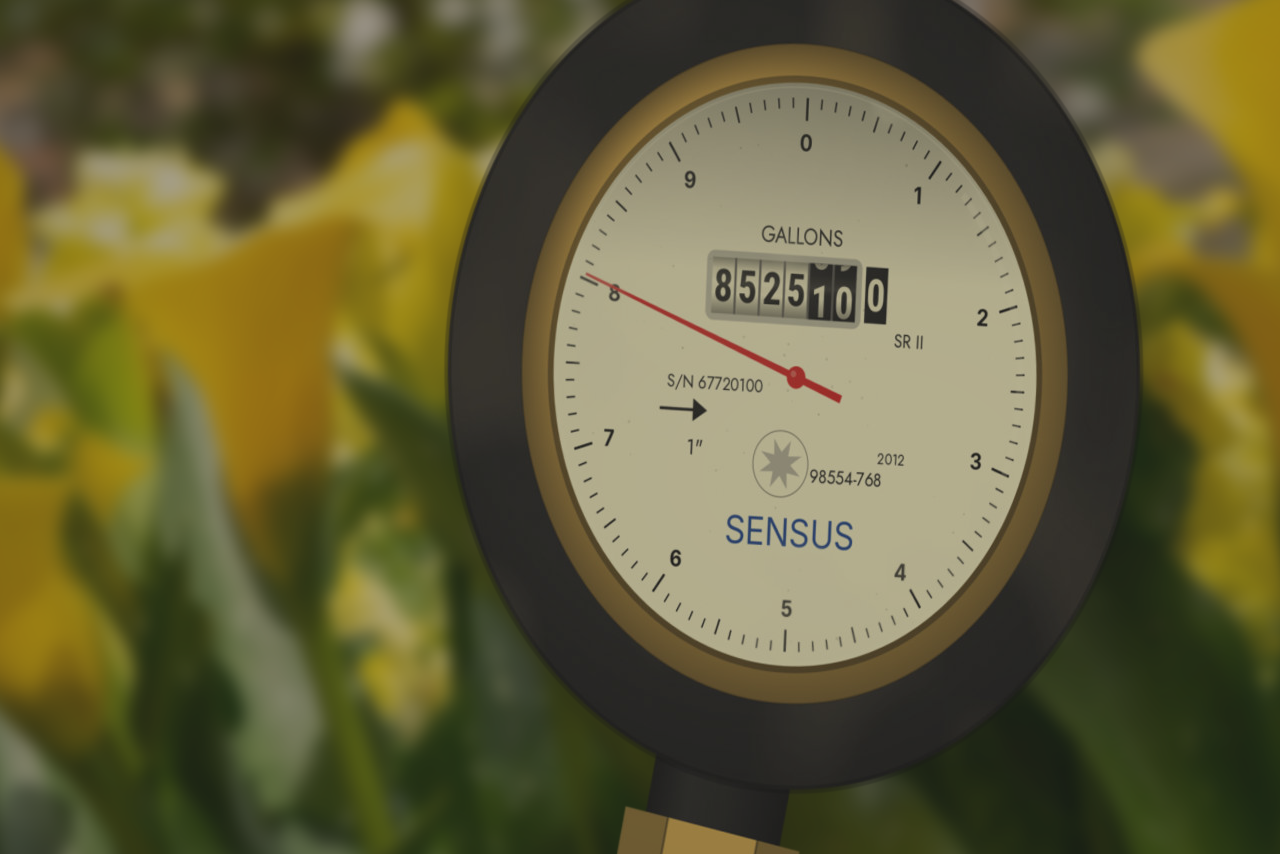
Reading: 8525098.0 gal
